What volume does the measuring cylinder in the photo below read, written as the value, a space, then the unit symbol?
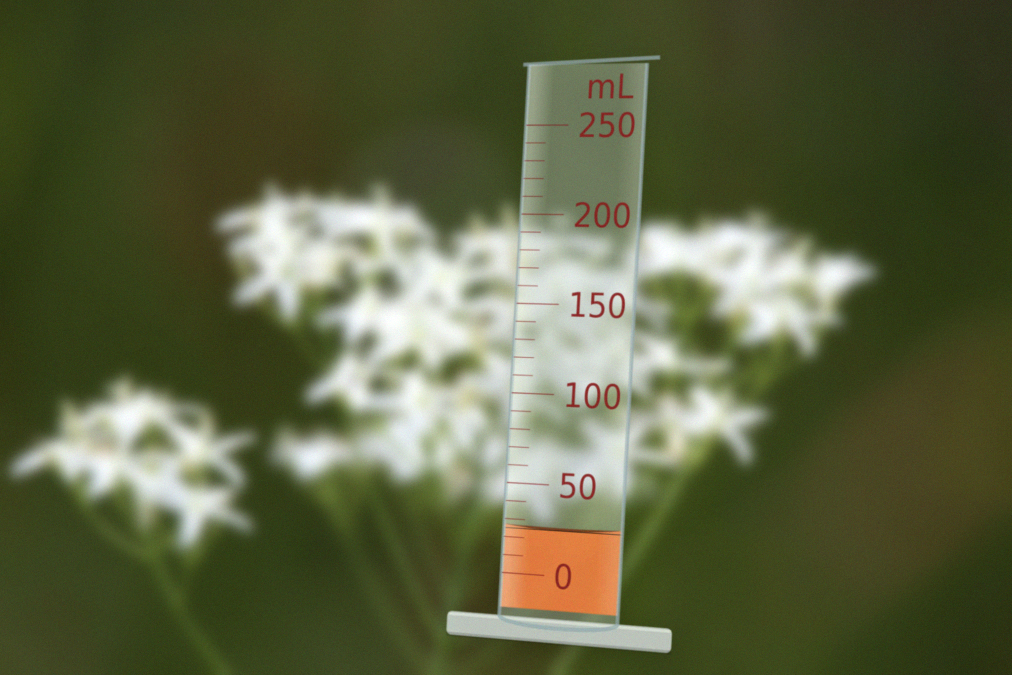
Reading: 25 mL
